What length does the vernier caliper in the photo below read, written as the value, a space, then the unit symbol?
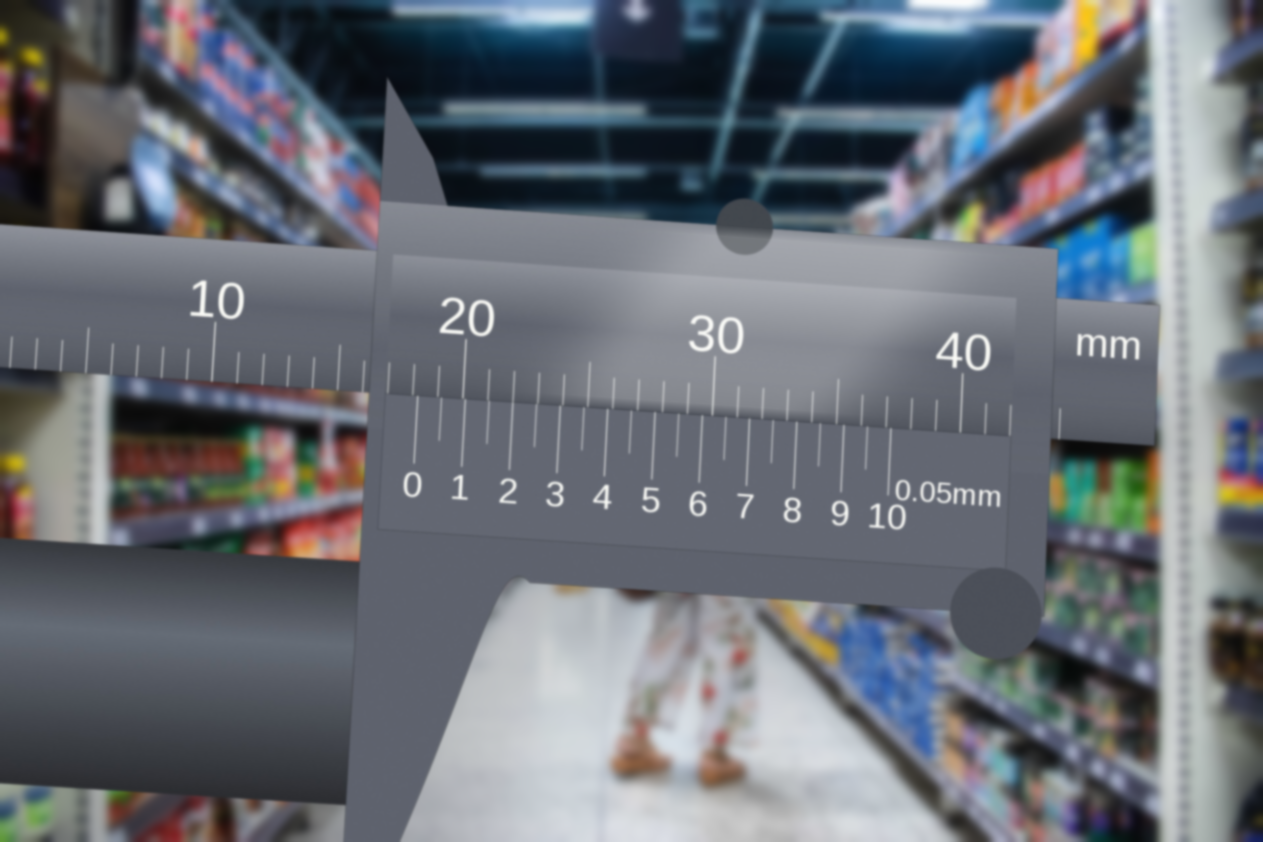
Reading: 18.2 mm
